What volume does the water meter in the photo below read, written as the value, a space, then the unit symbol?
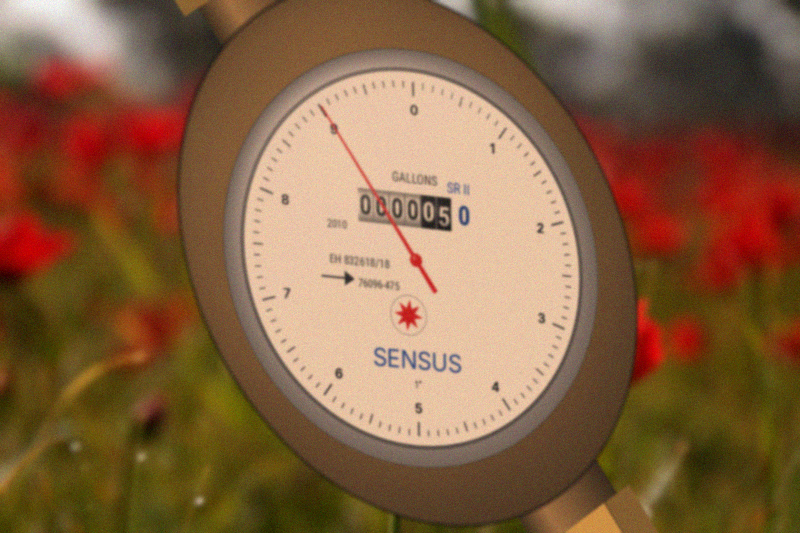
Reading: 49.0 gal
